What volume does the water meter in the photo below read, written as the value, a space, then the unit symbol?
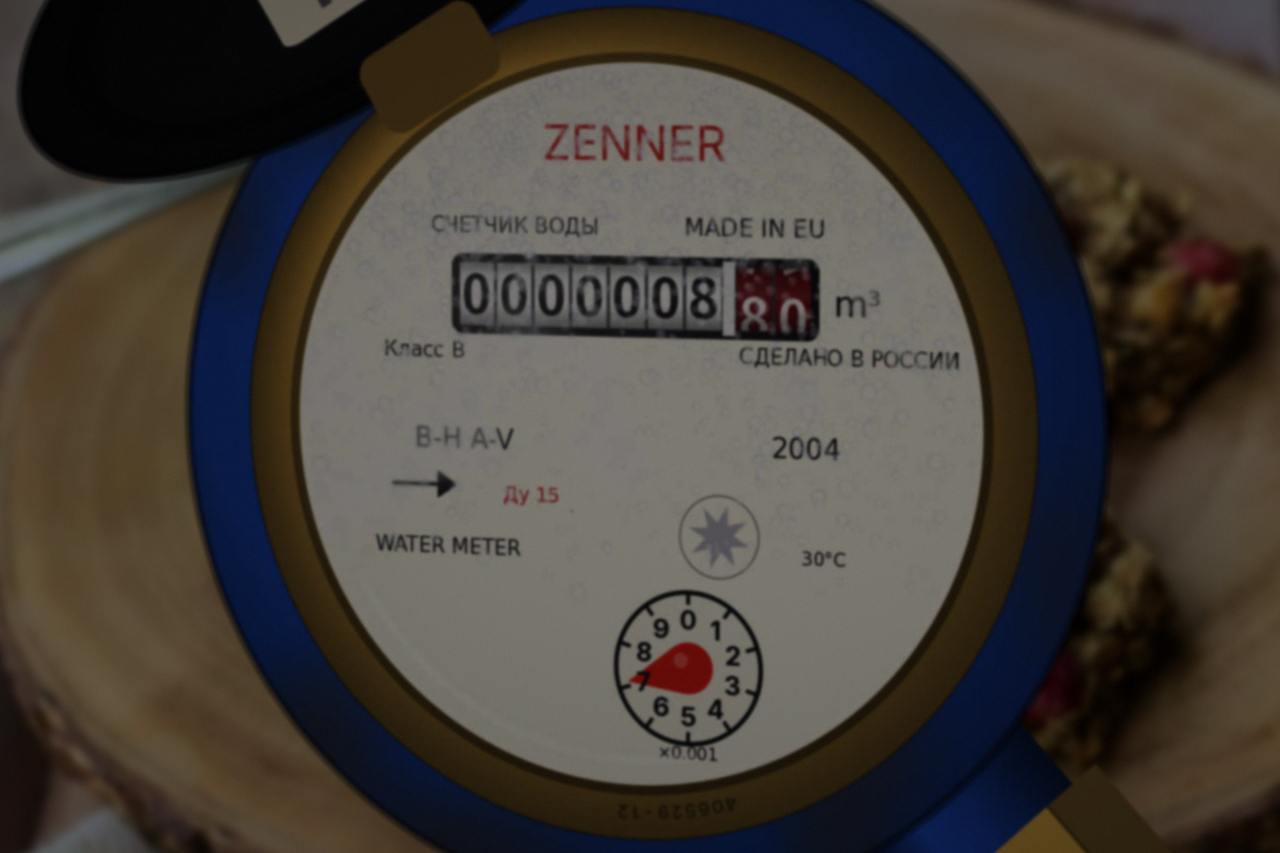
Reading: 8.797 m³
